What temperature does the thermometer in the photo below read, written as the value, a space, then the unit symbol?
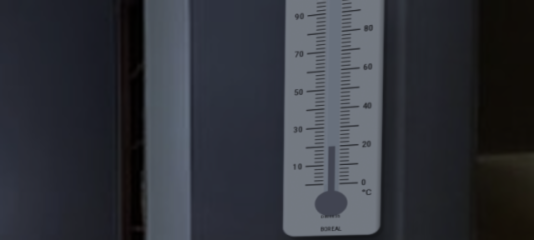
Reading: 20 °C
